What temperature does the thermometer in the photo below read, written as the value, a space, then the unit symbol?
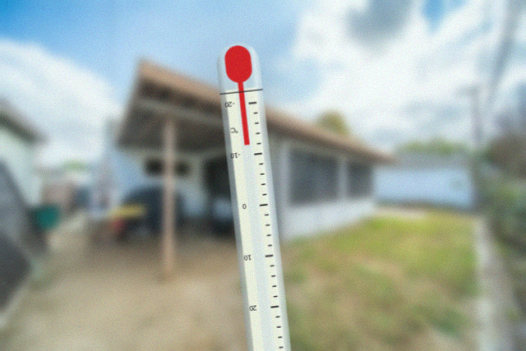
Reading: -12 °C
